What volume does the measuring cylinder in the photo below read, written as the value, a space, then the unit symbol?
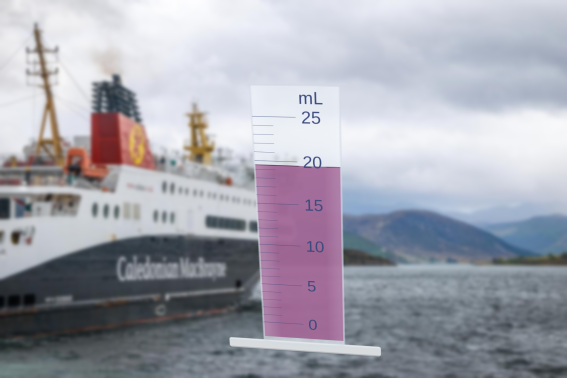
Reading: 19.5 mL
